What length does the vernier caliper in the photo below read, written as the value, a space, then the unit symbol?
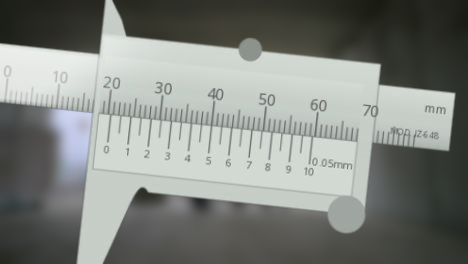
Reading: 20.5 mm
